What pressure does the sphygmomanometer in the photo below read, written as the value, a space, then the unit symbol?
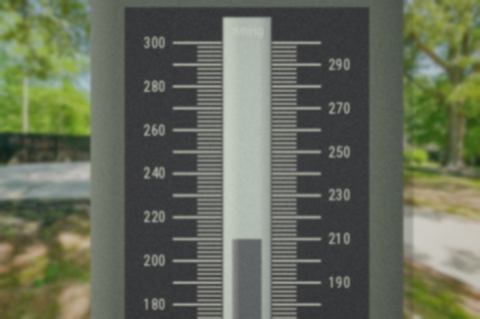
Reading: 210 mmHg
